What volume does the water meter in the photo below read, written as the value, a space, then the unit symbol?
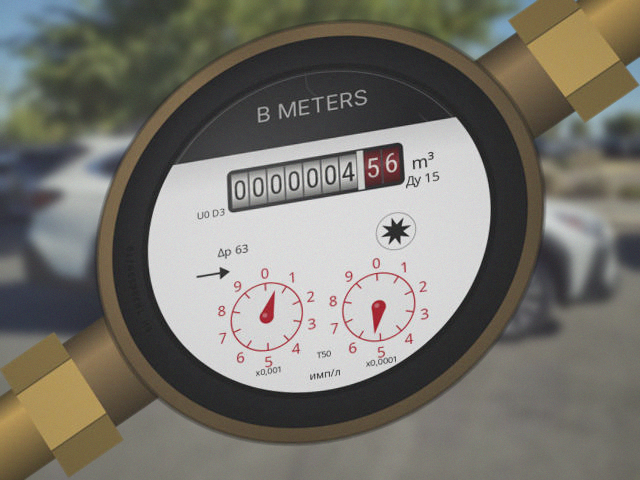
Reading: 4.5605 m³
